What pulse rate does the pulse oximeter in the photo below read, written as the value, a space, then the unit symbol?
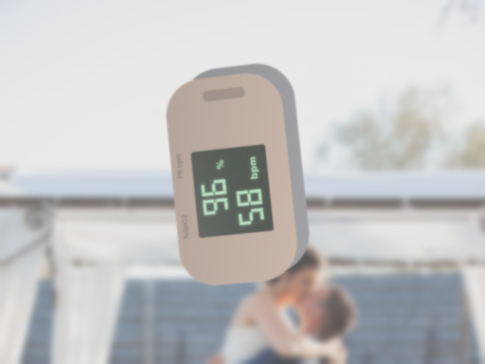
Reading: 58 bpm
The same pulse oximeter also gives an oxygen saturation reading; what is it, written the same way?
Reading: 96 %
